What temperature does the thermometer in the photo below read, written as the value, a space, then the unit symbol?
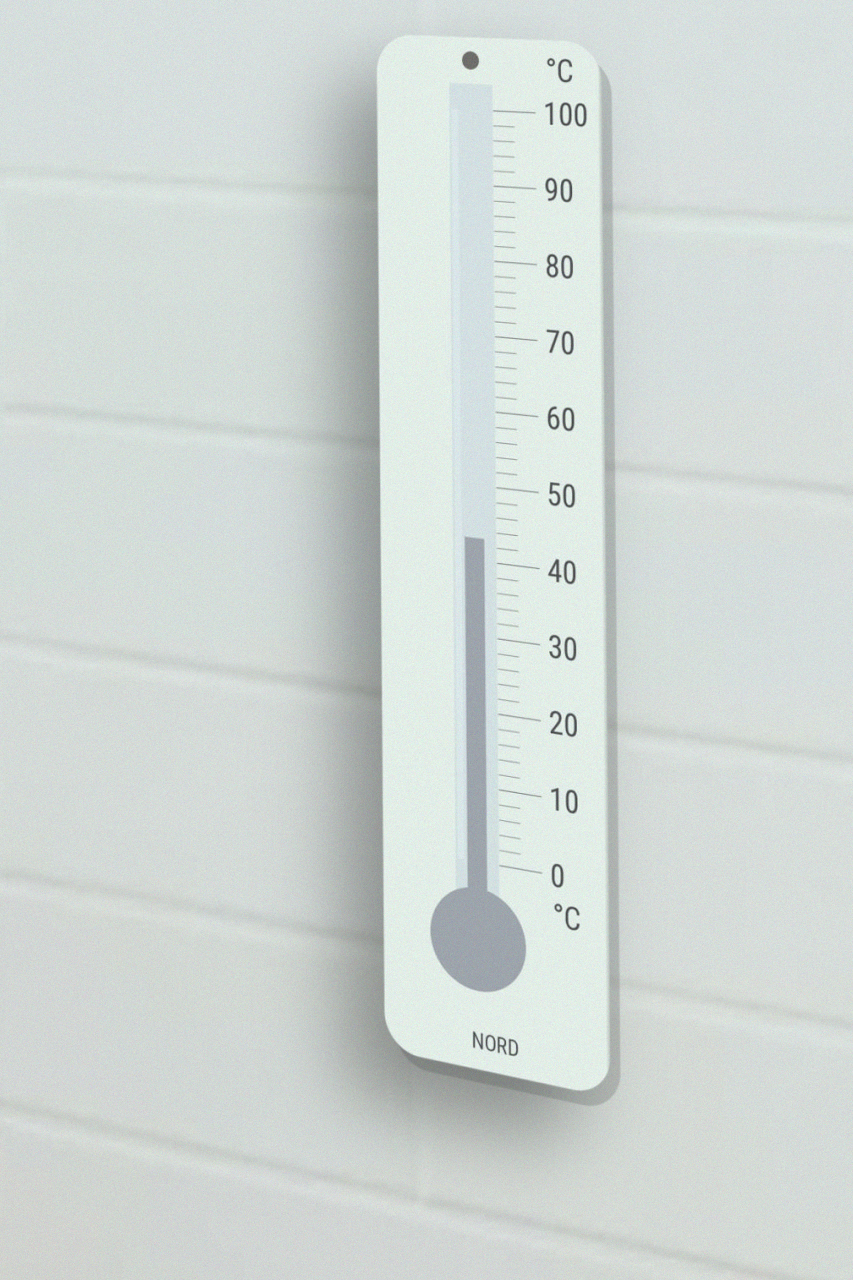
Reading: 43 °C
